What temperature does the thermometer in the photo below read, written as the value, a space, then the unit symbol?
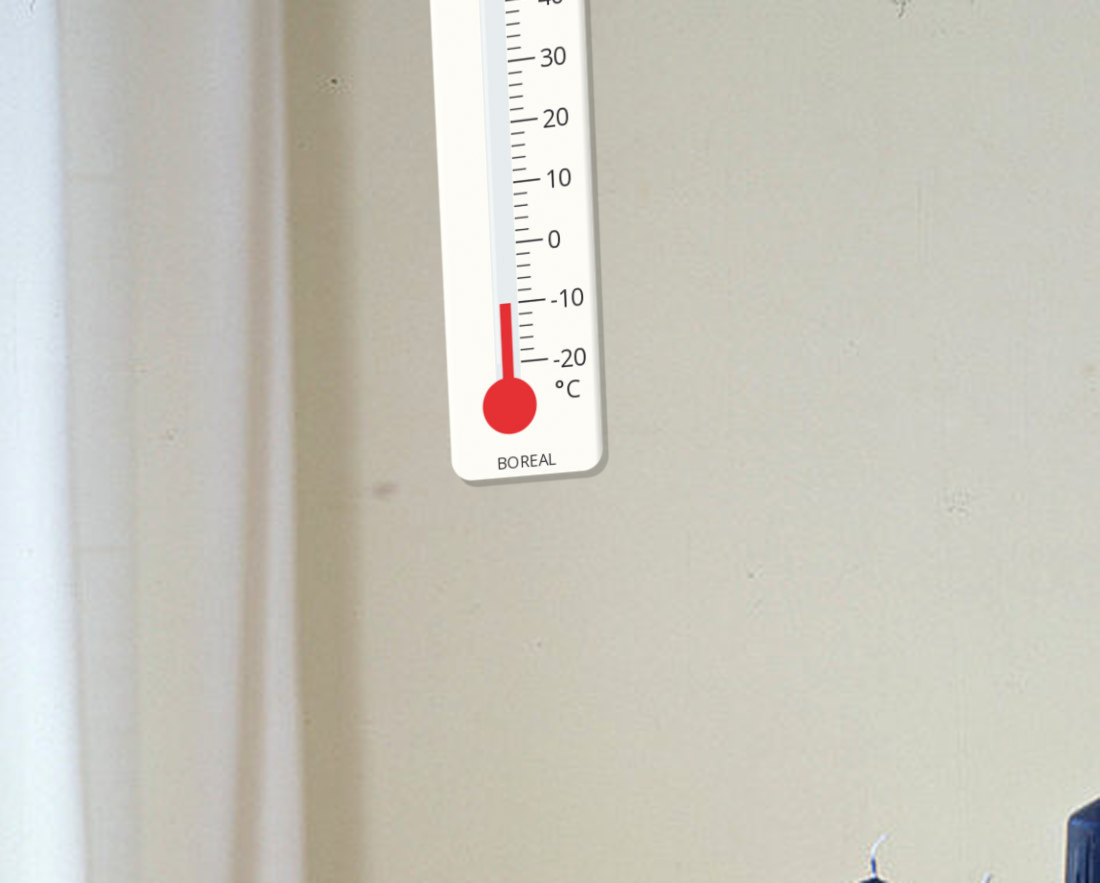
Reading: -10 °C
